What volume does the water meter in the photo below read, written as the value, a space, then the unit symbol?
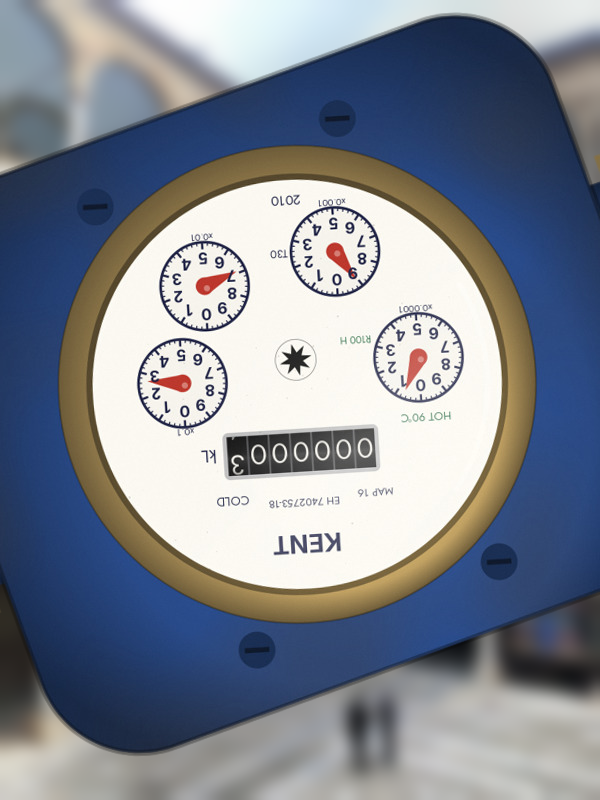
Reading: 3.2690 kL
